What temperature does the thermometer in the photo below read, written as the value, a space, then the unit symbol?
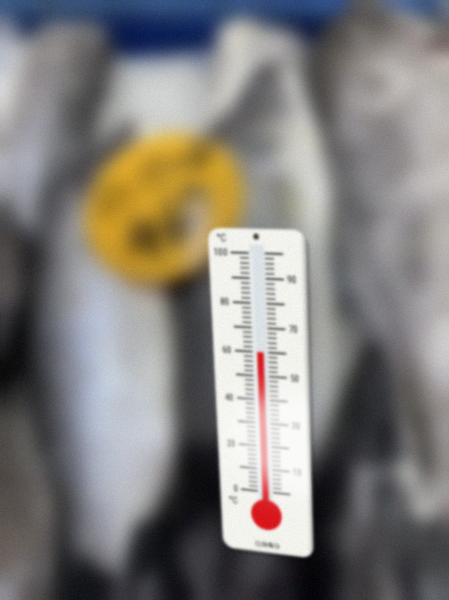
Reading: 60 °C
